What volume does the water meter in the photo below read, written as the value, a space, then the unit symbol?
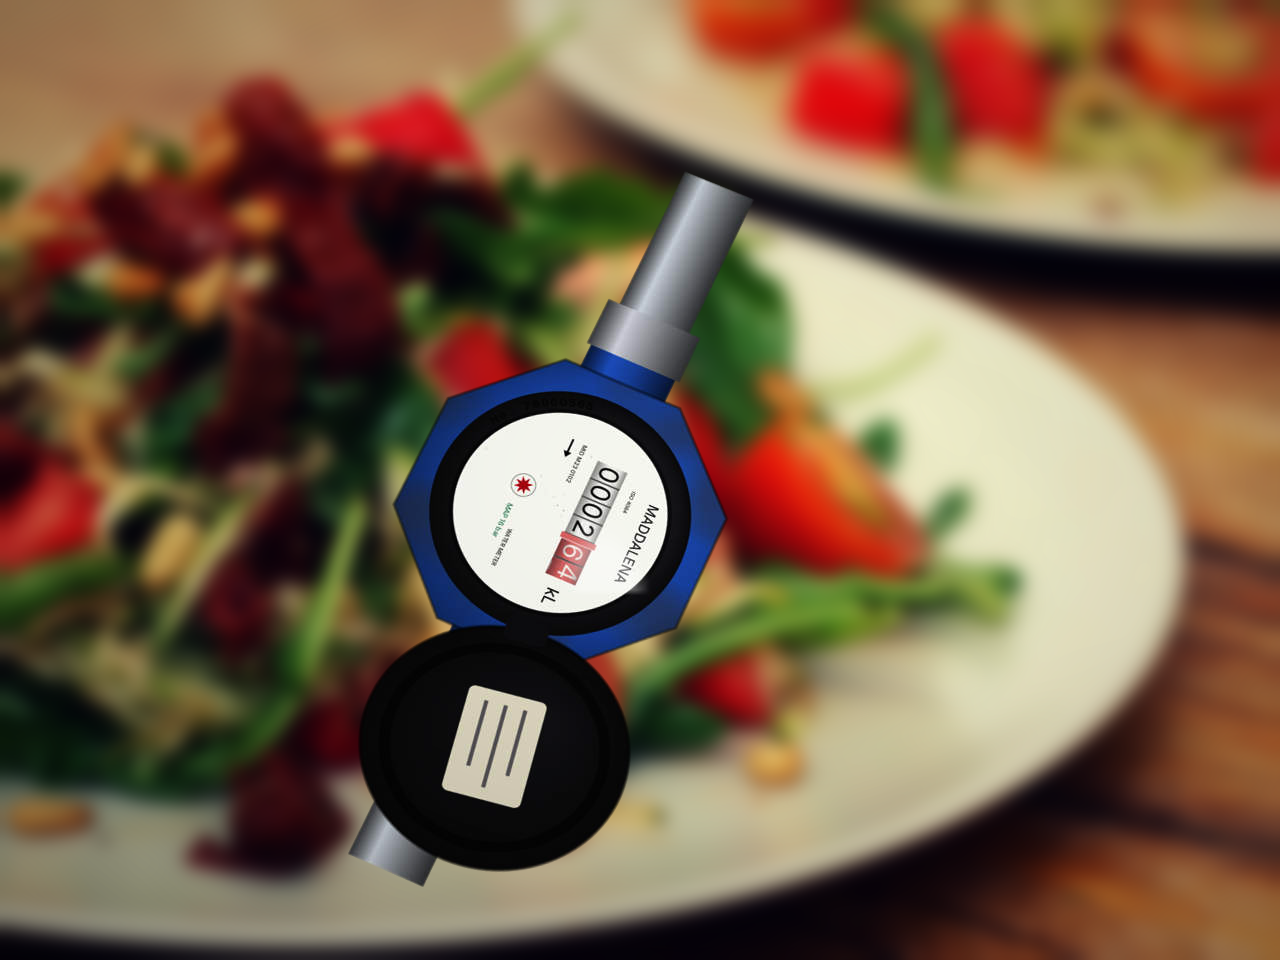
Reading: 2.64 kL
